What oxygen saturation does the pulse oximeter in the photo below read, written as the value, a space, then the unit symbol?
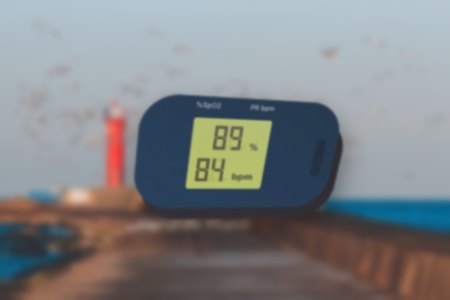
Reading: 89 %
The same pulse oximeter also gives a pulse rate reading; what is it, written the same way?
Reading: 84 bpm
